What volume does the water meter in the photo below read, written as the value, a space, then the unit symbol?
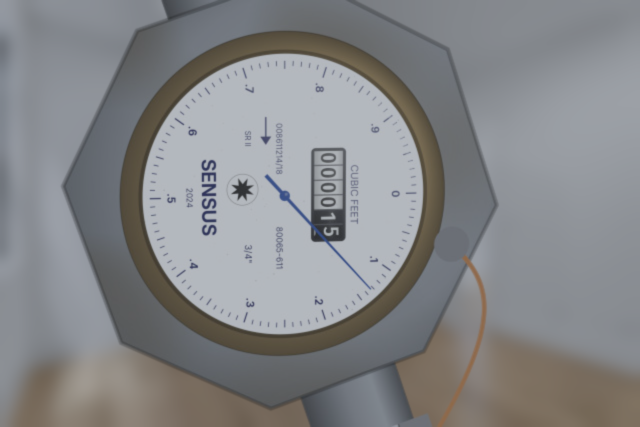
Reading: 15.13 ft³
